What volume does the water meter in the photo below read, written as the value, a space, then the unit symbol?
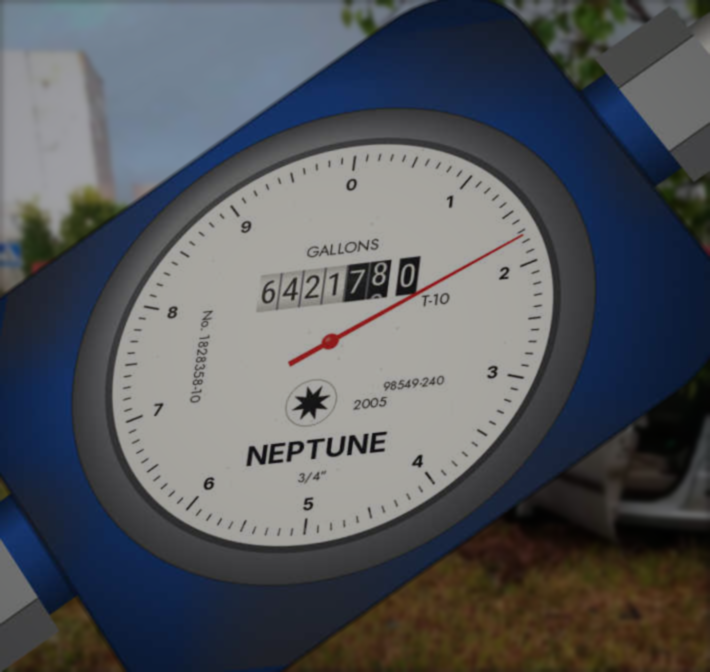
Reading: 6421781.7 gal
